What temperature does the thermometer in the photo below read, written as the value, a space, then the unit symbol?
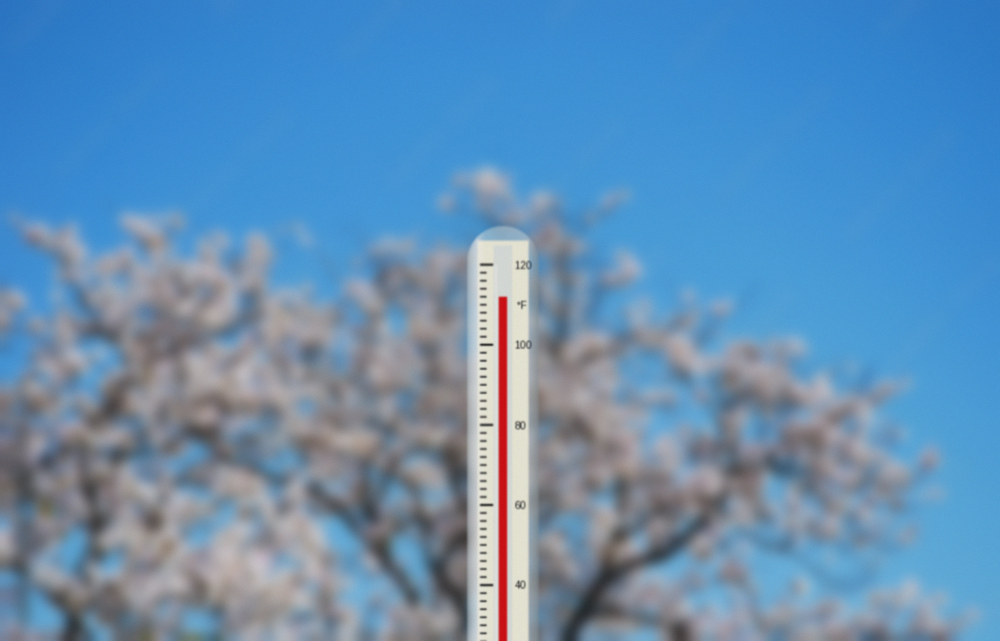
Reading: 112 °F
